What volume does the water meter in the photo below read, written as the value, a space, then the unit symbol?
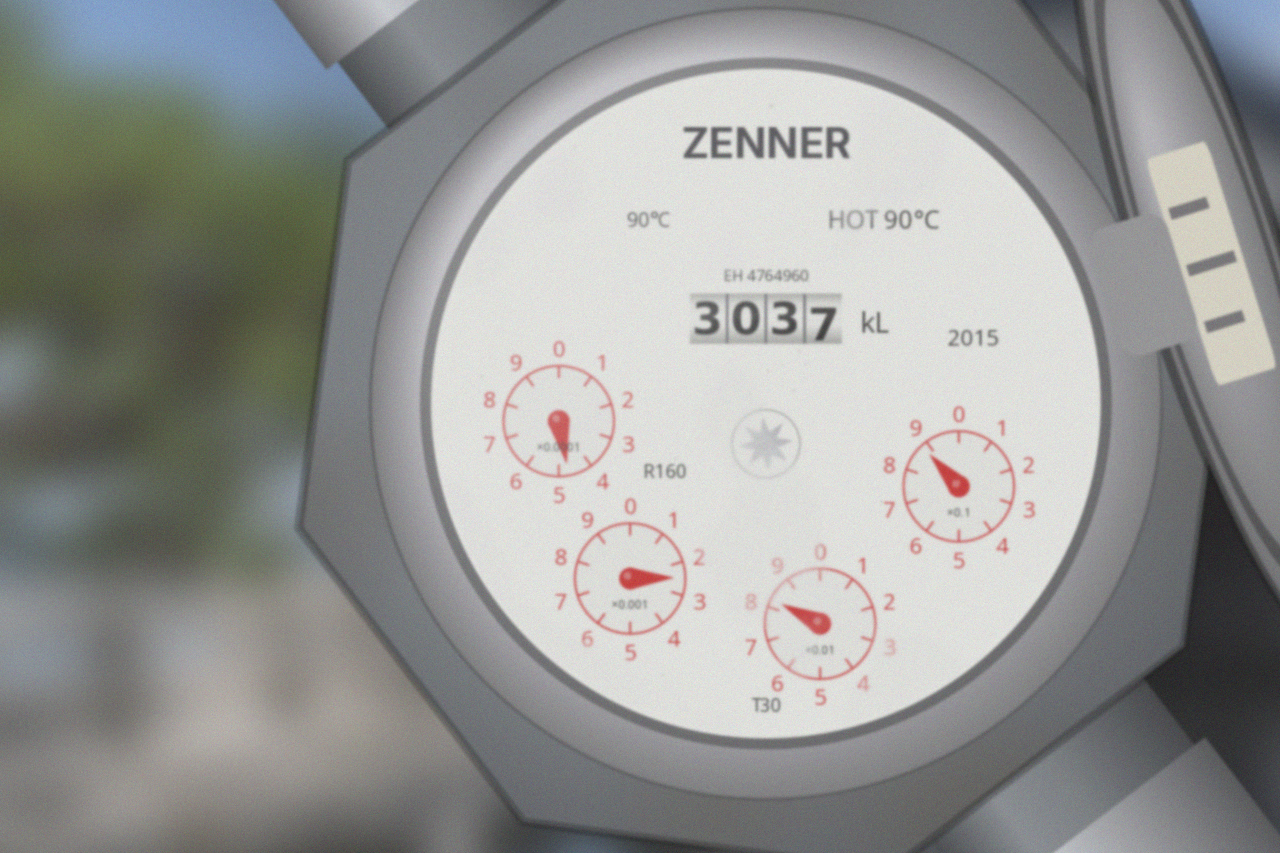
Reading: 3036.8824 kL
